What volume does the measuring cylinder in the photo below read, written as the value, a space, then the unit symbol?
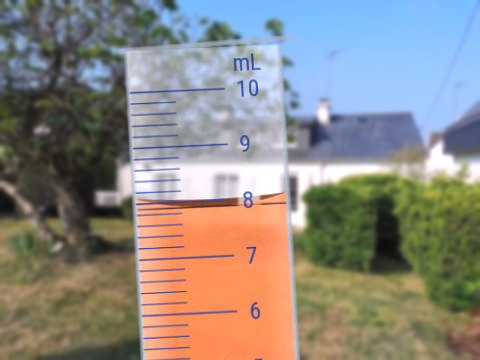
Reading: 7.9 mL
